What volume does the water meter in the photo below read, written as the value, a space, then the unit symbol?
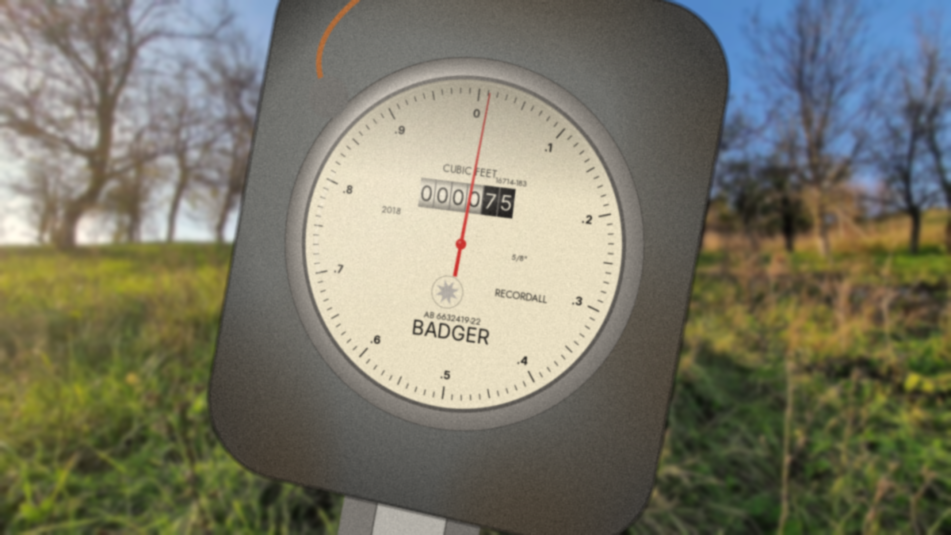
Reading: 75.01 ft³
